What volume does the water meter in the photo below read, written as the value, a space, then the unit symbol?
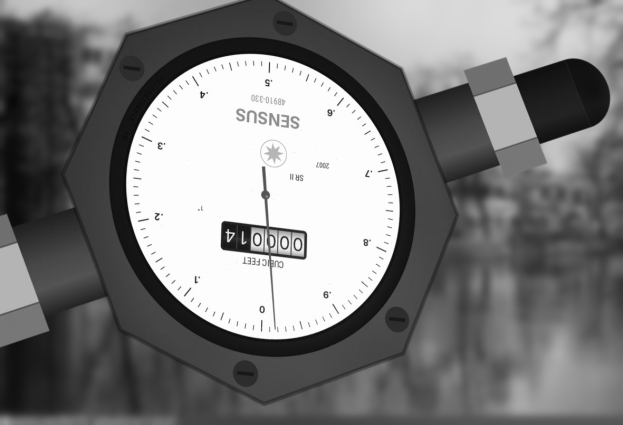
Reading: 13.98 ft³
